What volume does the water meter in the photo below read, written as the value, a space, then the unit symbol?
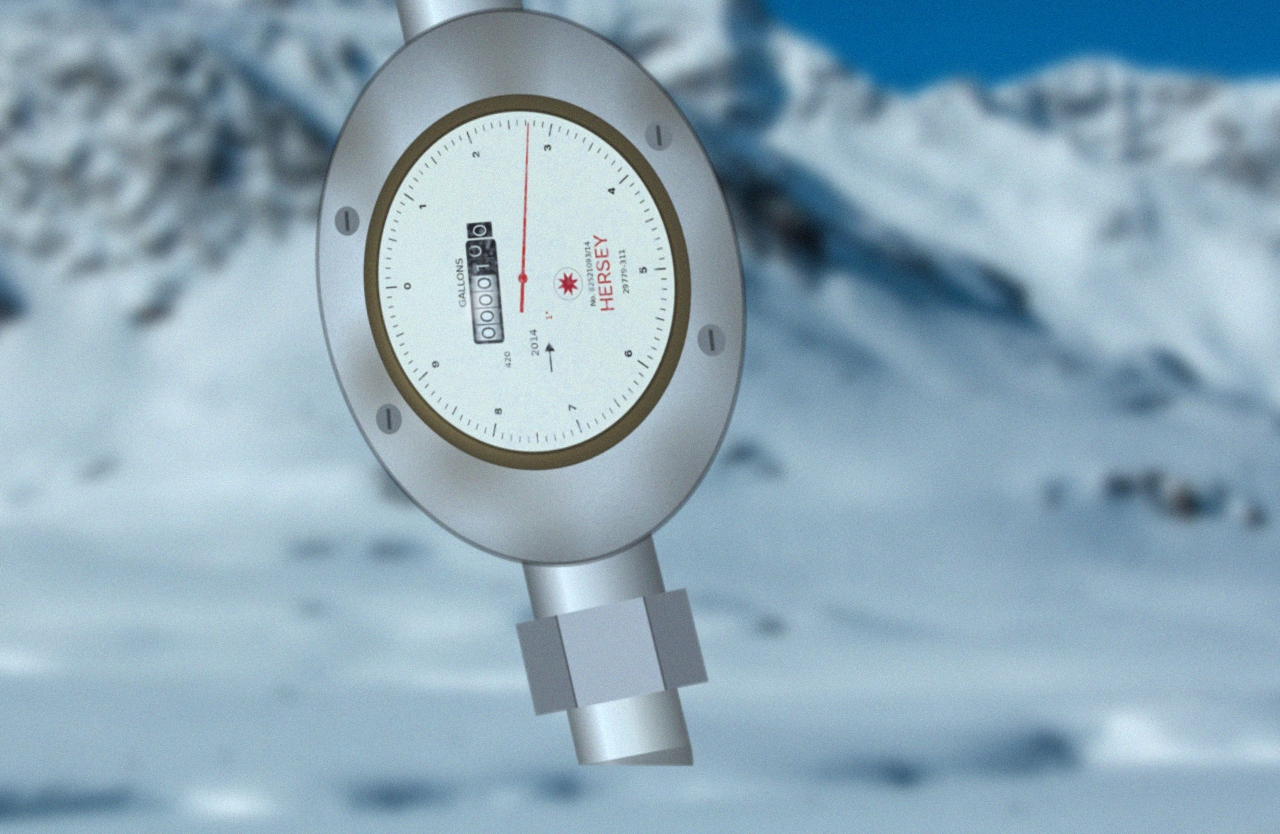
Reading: 102.7 gal
